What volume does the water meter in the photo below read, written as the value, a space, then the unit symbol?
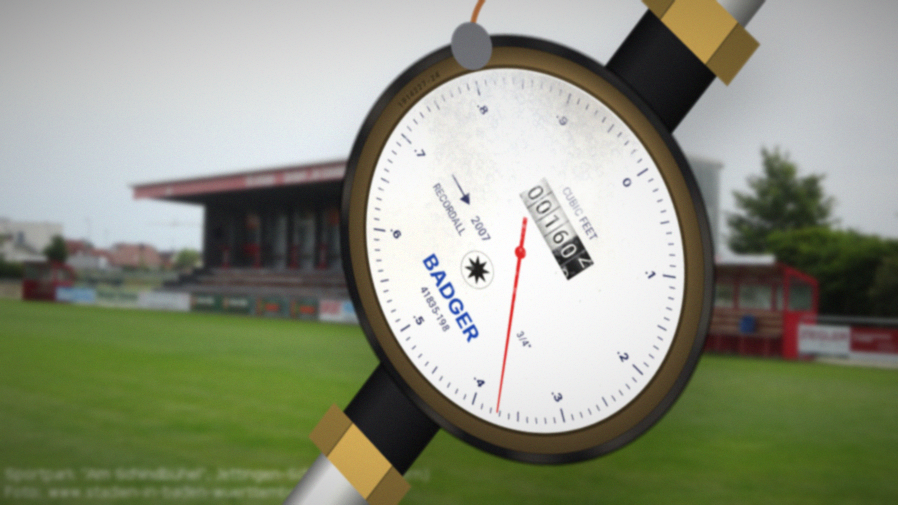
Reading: 1602.37 ft³
